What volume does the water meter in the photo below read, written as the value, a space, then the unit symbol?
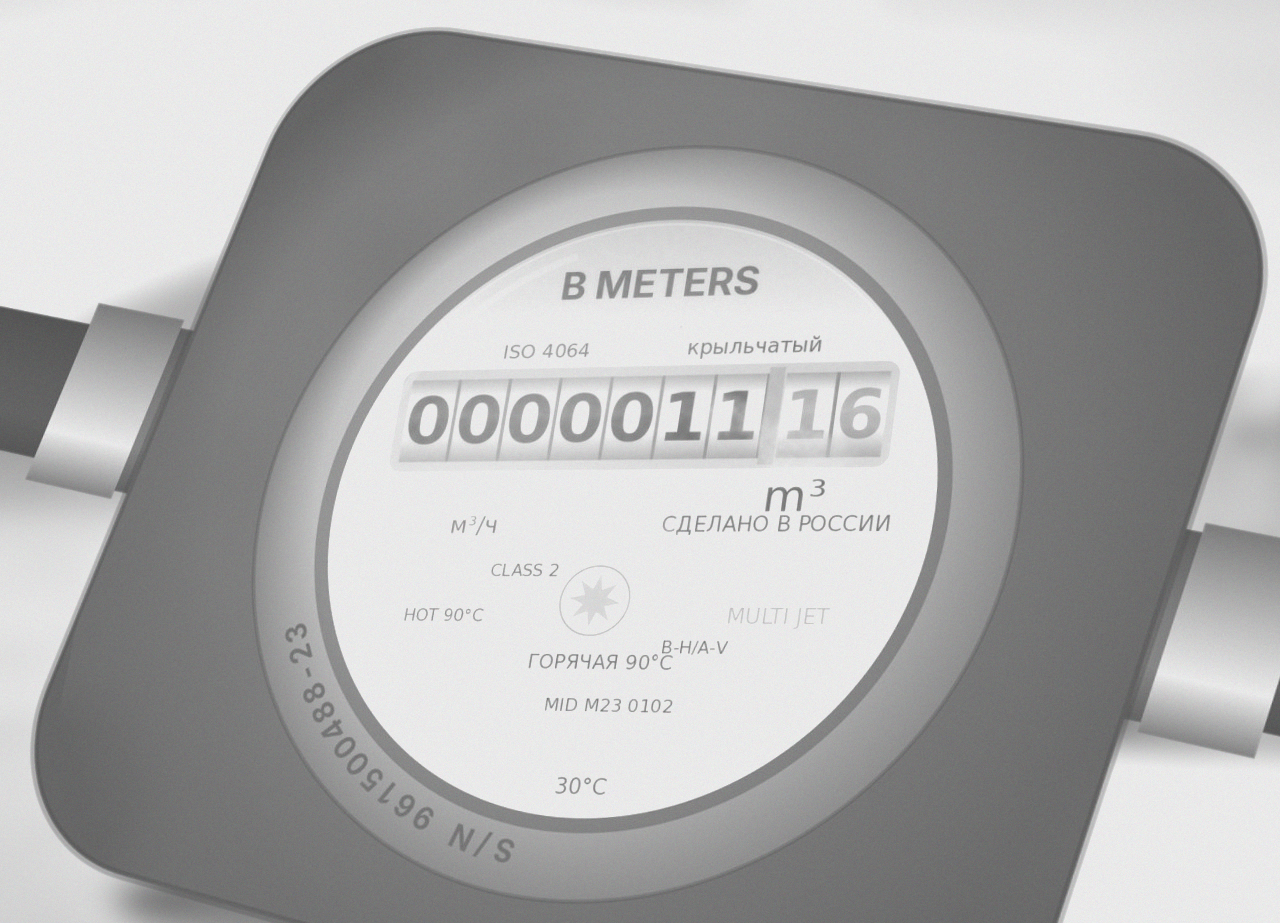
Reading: 11.16 m³
